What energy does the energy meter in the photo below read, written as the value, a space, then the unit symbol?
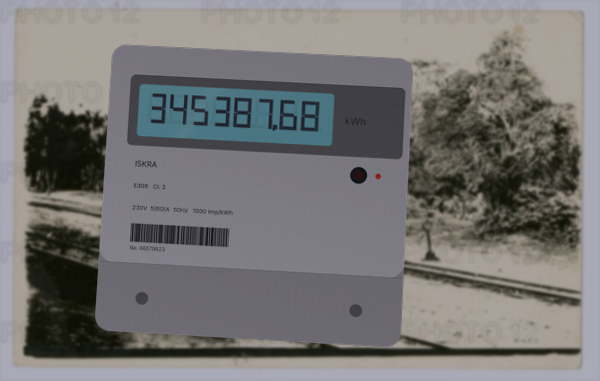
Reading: 345387.68 kWh
